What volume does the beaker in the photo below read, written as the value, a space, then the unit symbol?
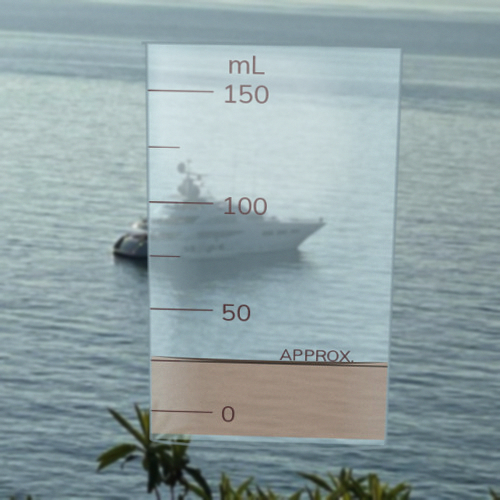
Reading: 25 mL
